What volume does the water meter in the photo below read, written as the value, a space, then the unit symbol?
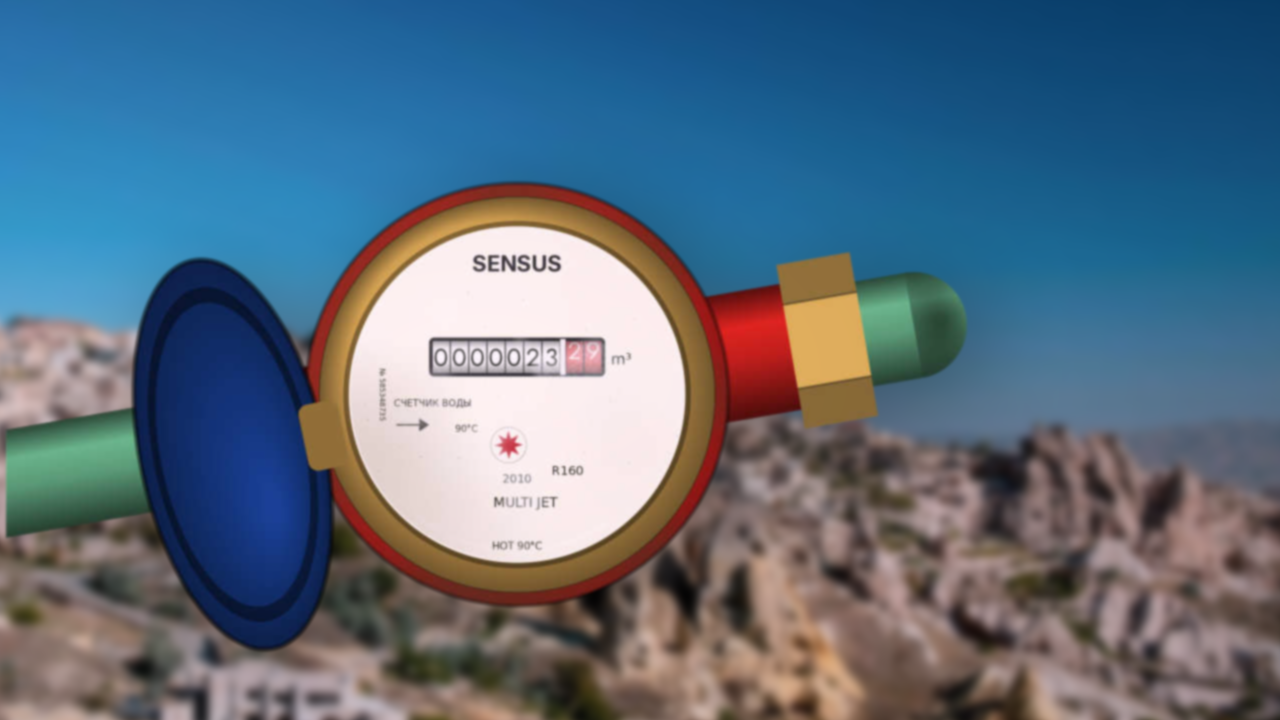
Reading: 23.29 m³
